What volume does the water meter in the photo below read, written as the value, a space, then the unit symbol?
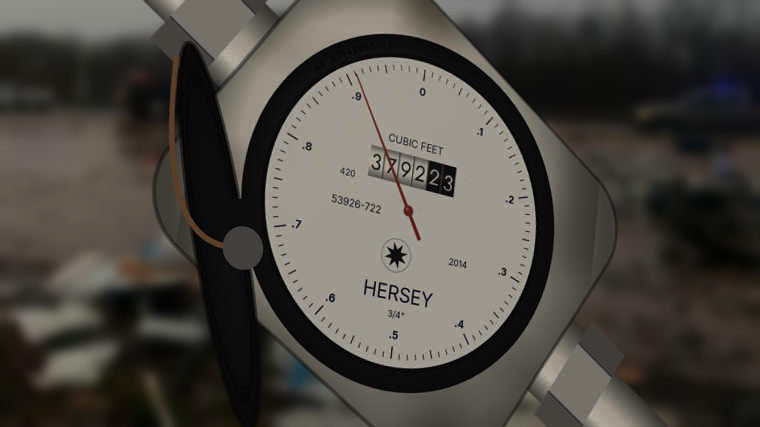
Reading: 379222.91 ft³
